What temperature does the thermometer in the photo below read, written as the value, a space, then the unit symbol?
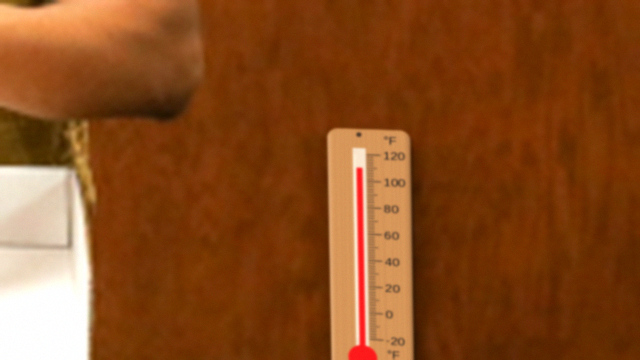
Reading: 110 °F
